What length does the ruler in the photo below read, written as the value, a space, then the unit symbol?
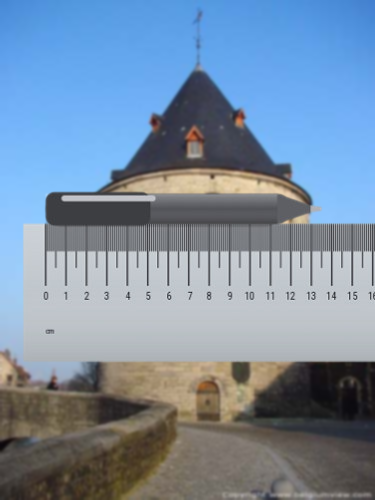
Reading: 13.5 cm
